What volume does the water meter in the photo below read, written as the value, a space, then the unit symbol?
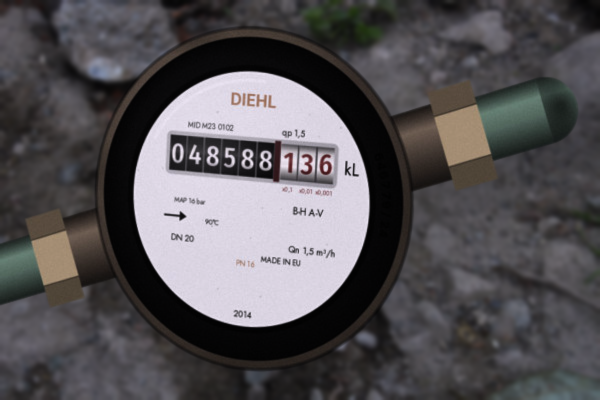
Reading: 48588.136 kL
